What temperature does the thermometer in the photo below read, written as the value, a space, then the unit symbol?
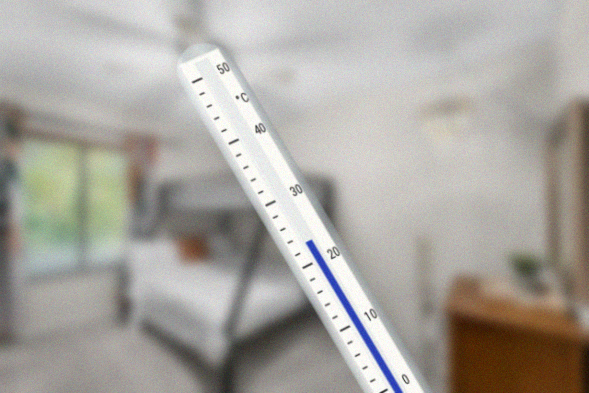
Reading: 23 °C
